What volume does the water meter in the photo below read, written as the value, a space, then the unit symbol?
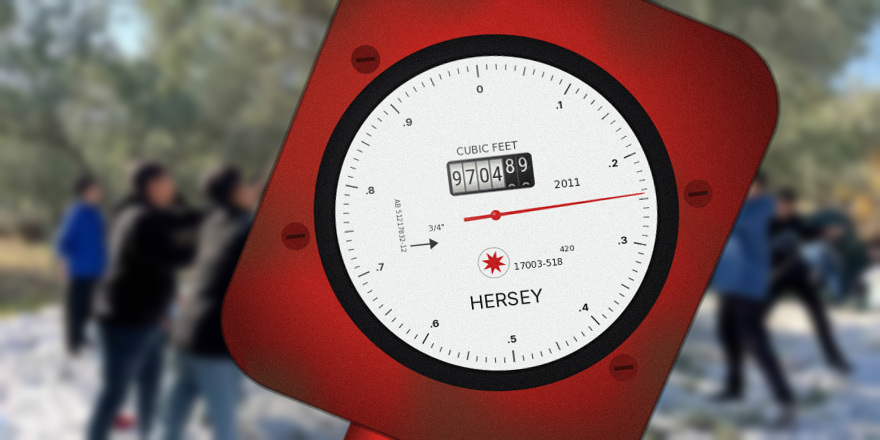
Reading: 970489.24 ft³
